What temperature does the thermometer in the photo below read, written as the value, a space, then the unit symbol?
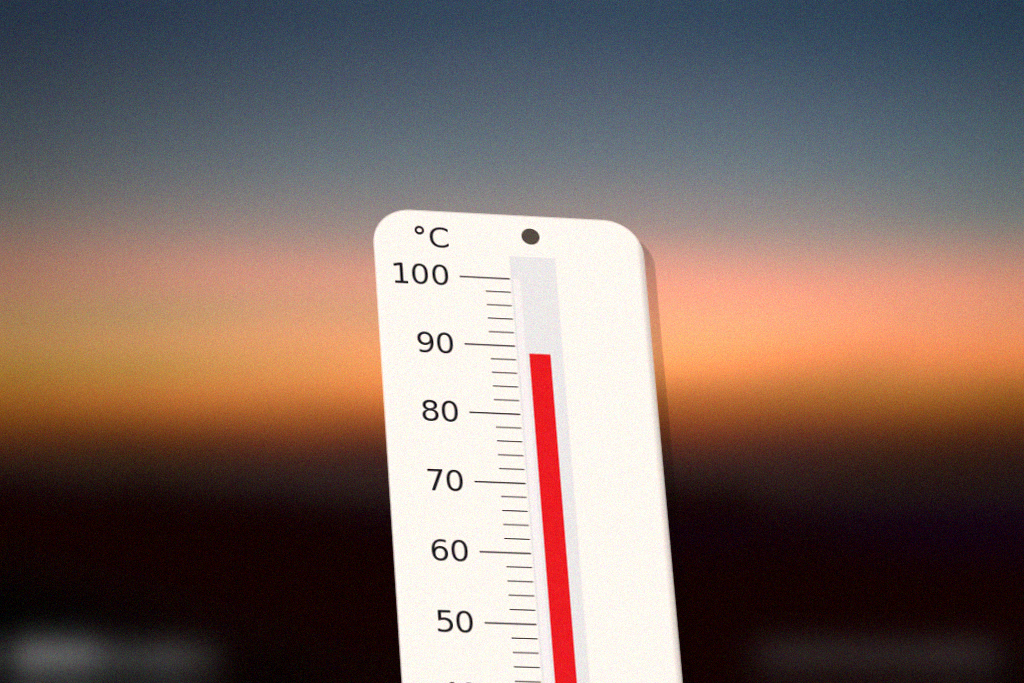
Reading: 89 °C
